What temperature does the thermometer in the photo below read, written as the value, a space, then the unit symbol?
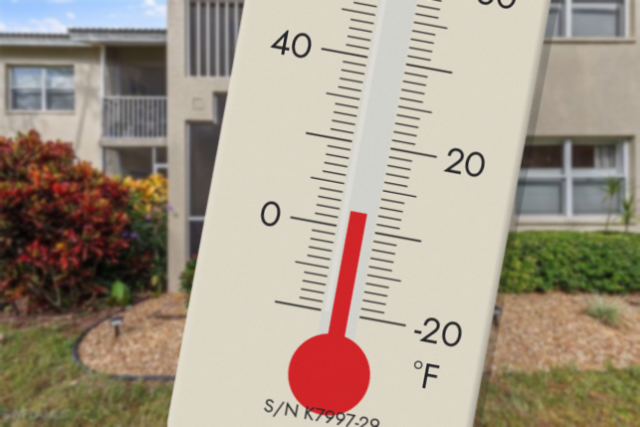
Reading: 4 °F
